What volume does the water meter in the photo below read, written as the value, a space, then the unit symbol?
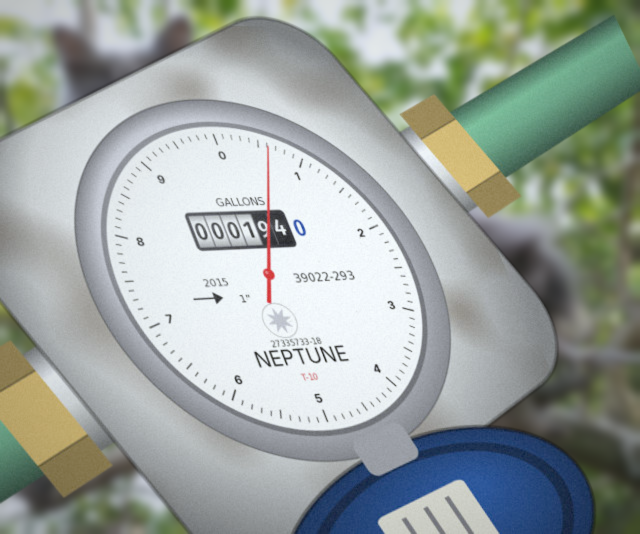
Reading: 1940.6 gal
